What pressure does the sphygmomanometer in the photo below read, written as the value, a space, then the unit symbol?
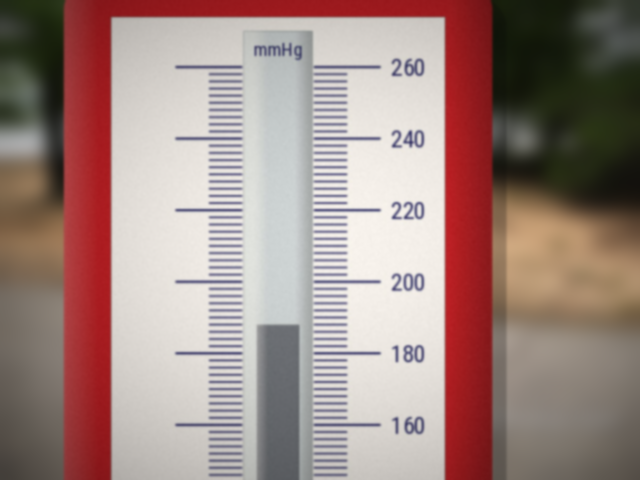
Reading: 188 mmHg
